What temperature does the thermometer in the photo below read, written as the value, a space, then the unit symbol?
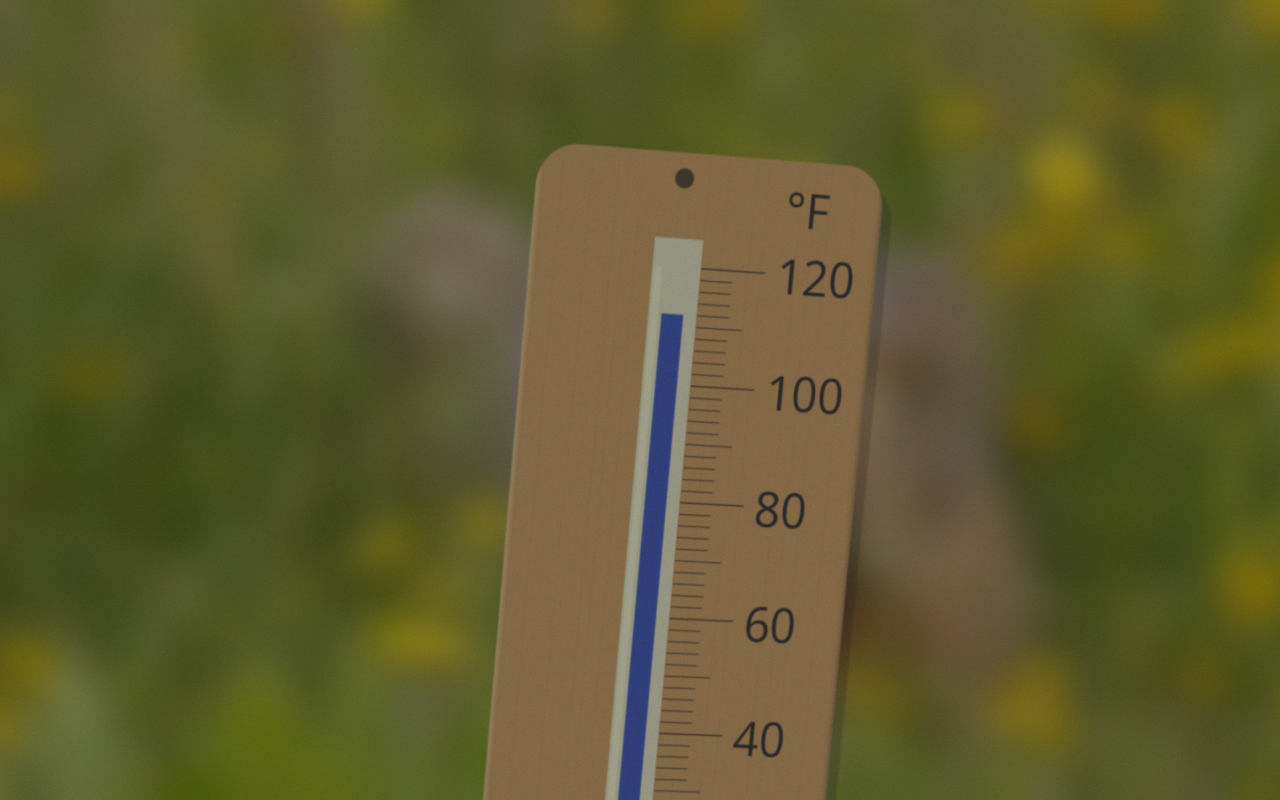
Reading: 112 °F
